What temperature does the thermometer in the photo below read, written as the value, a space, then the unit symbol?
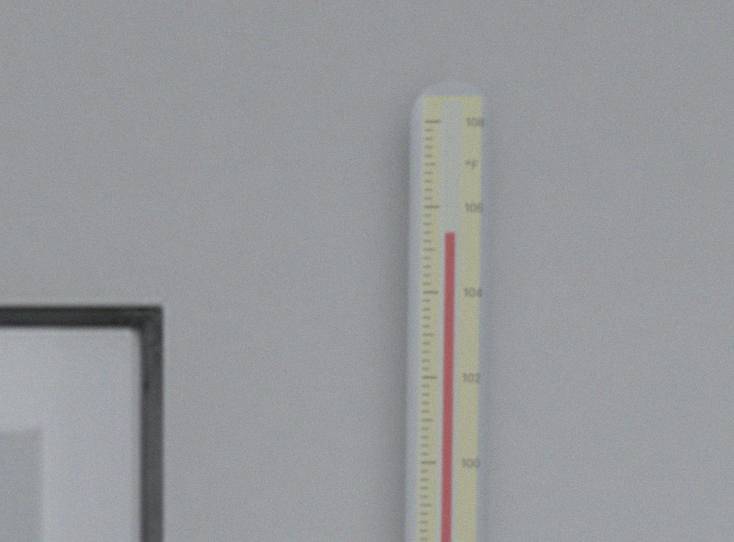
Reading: 105.4 °F
